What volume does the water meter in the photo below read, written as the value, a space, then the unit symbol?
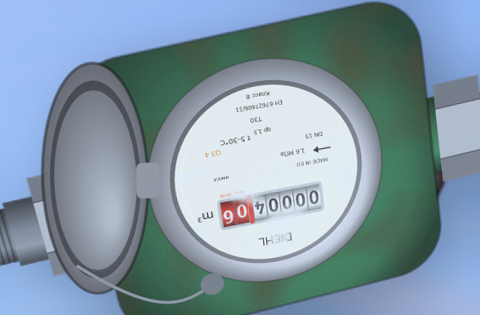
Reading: 4.06 m³
